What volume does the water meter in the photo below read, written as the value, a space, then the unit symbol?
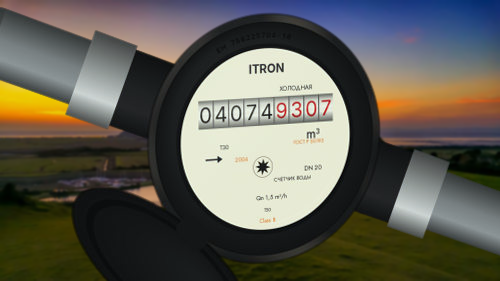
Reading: 4074.9307 m³
